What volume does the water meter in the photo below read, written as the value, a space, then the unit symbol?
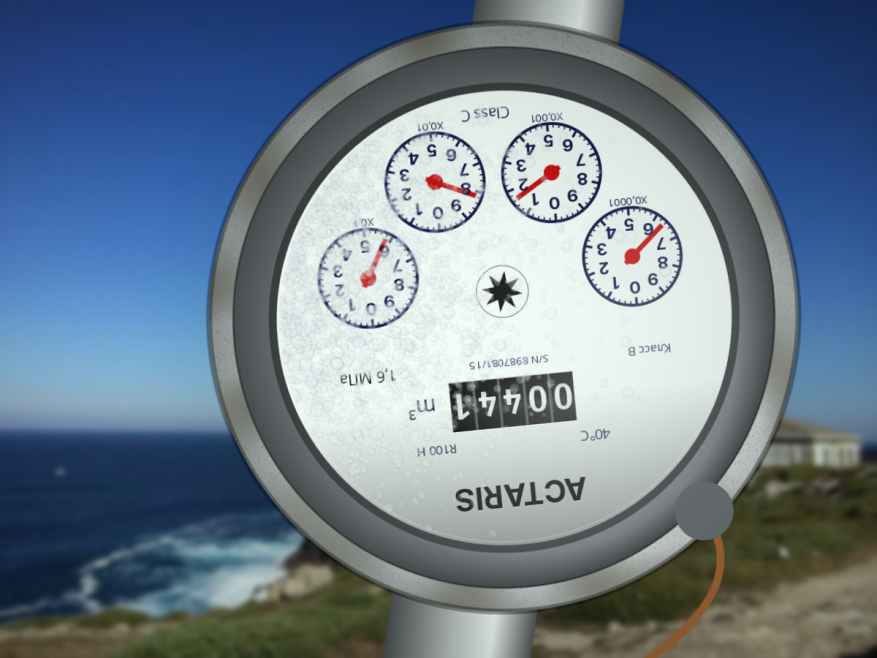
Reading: 441.5816 m³
